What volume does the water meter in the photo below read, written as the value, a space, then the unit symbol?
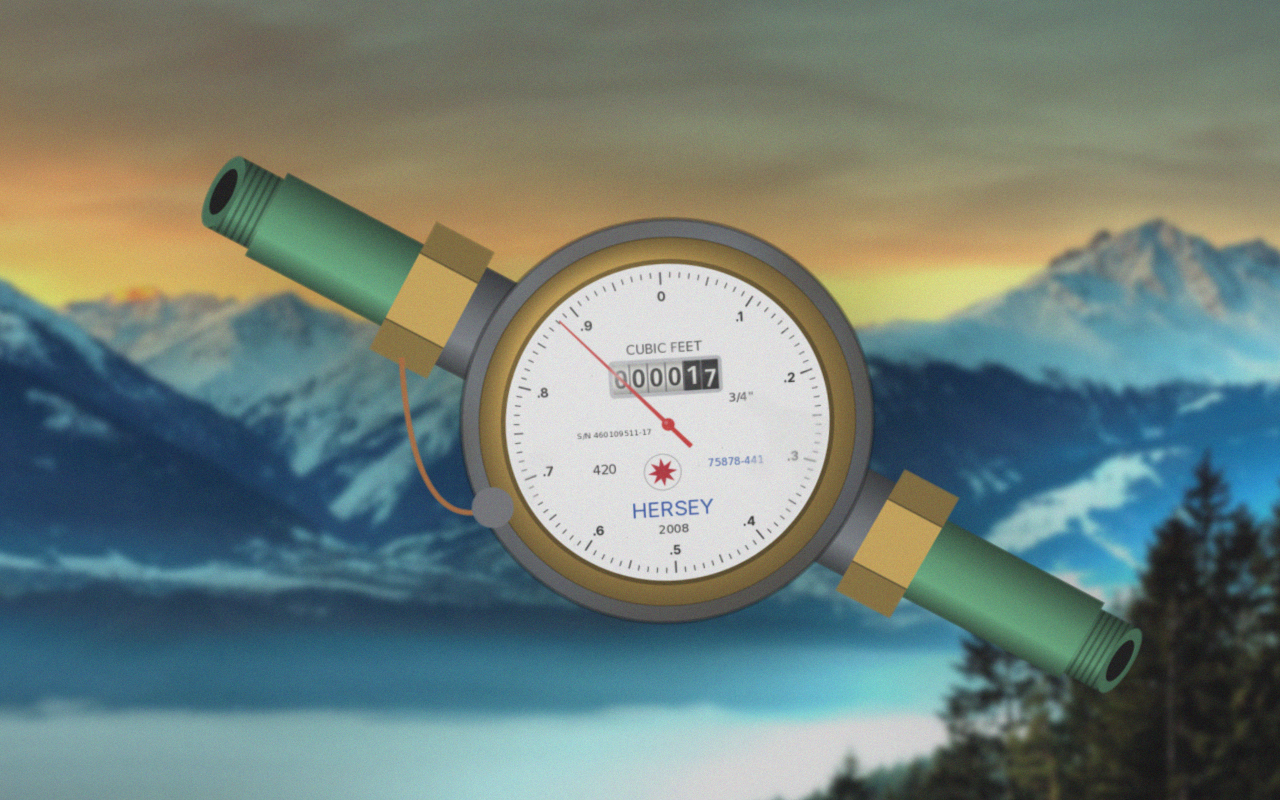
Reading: 16.88 ft³
